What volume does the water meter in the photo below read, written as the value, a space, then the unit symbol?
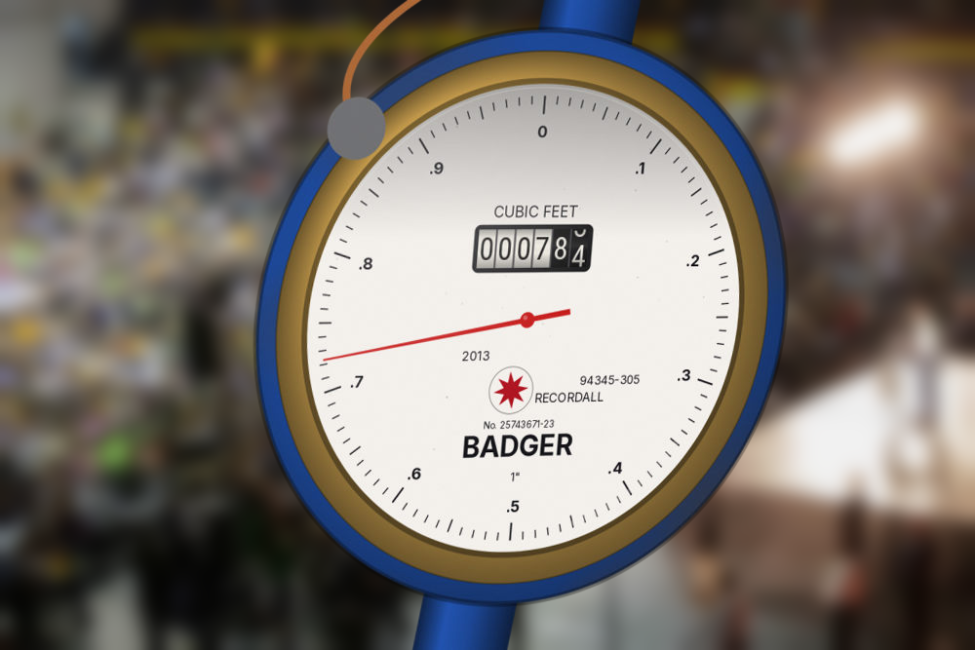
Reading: 783.72 ft³
